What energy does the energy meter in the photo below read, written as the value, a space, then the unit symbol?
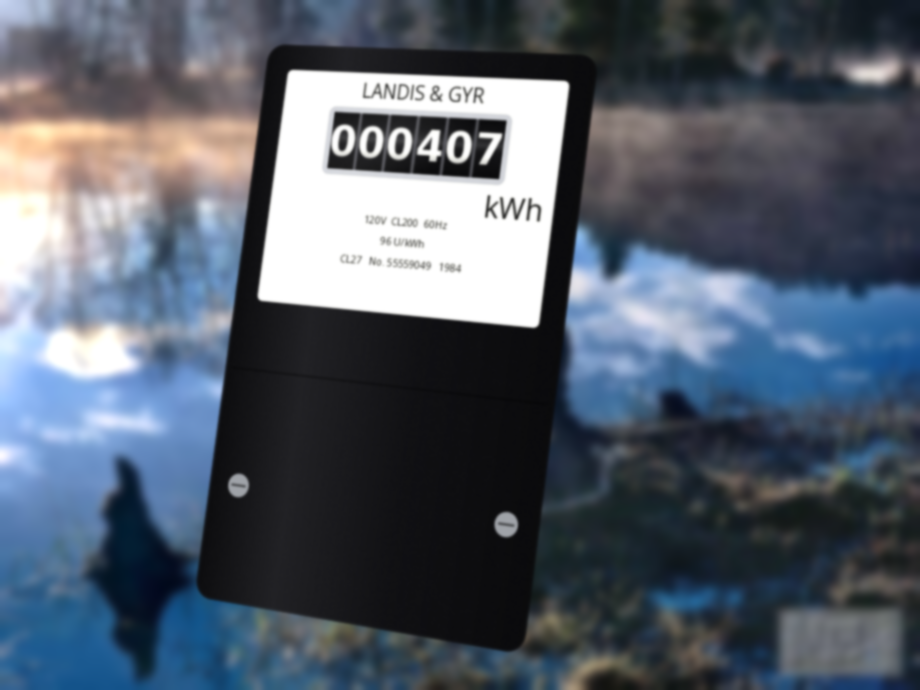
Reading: 407 kWh
